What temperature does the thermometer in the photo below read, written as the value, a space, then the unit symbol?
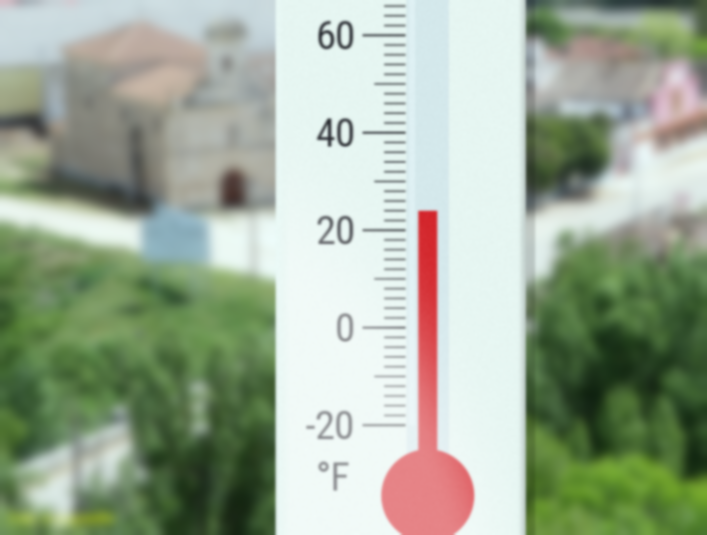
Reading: 24 °F
